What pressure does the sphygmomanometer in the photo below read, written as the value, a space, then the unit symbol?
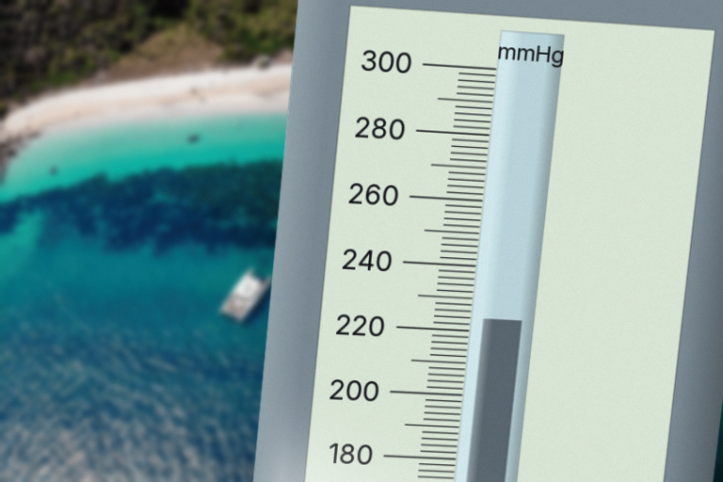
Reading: 224 mmHg
